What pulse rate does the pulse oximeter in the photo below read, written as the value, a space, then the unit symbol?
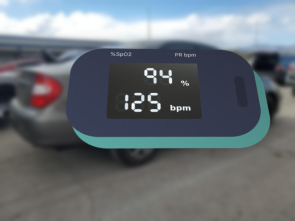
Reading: 125 bpm
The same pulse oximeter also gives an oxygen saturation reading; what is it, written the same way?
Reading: 94 %
